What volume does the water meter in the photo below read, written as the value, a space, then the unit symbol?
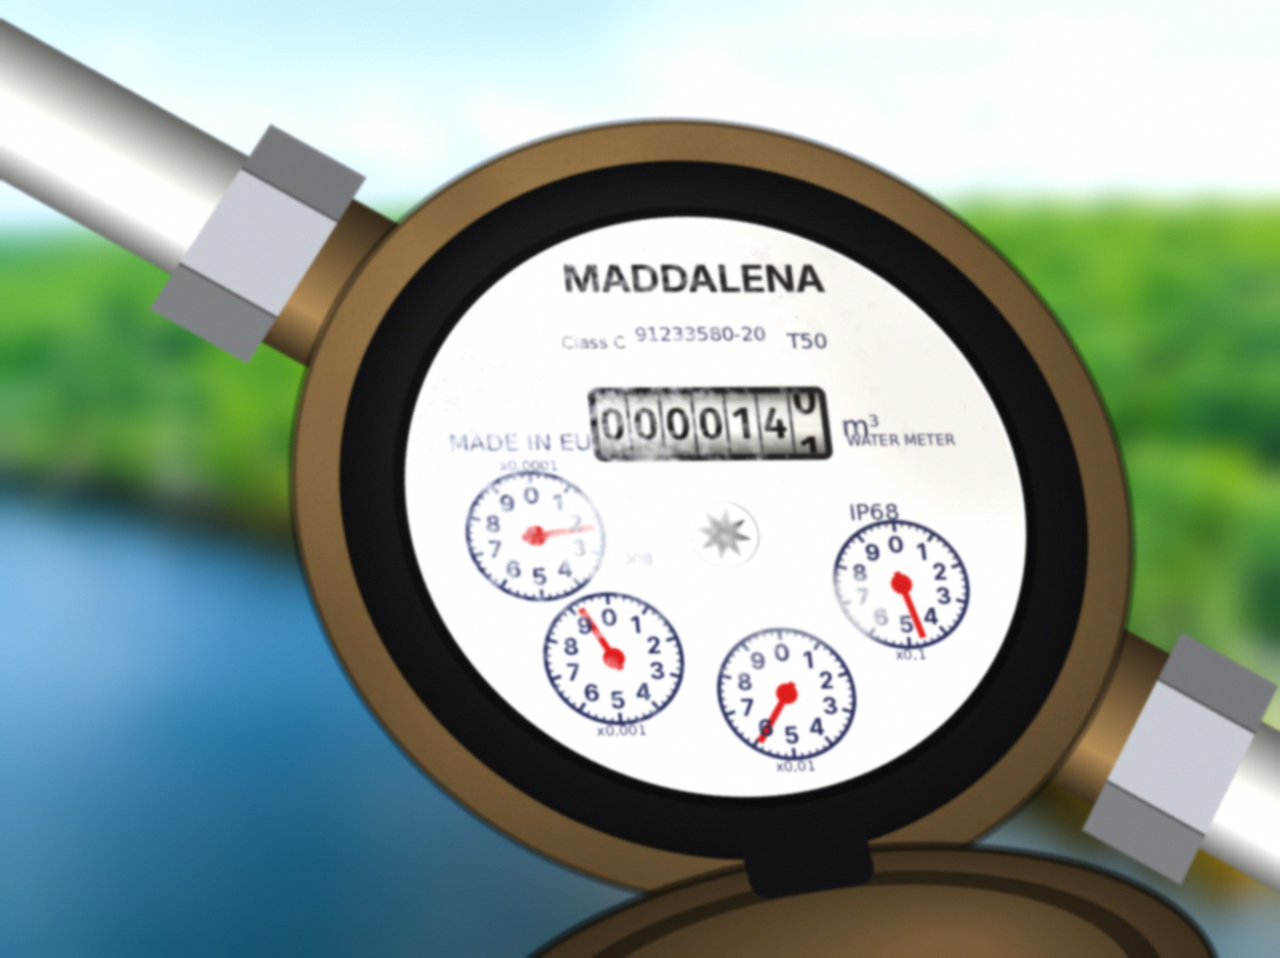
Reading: 140.4592 m³
